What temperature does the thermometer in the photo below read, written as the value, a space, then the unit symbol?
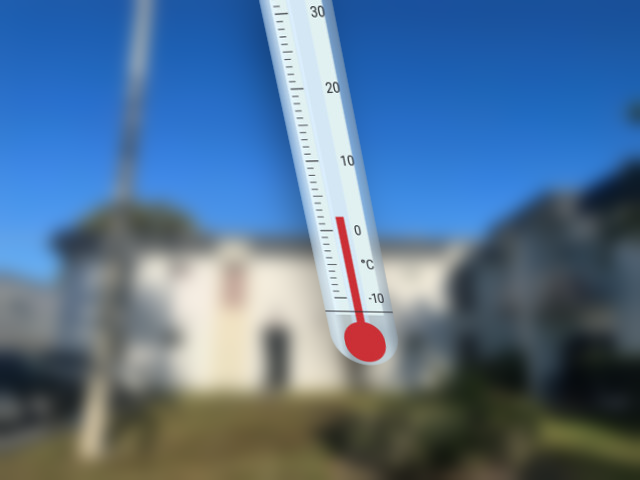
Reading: 2 °C
